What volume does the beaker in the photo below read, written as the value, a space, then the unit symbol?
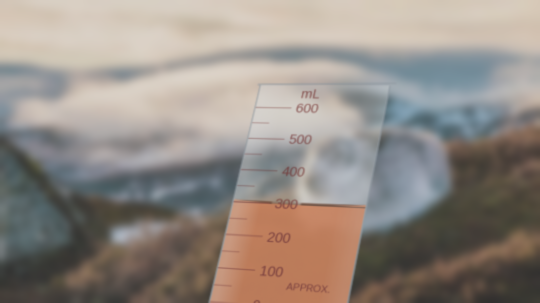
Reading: 300 mL
